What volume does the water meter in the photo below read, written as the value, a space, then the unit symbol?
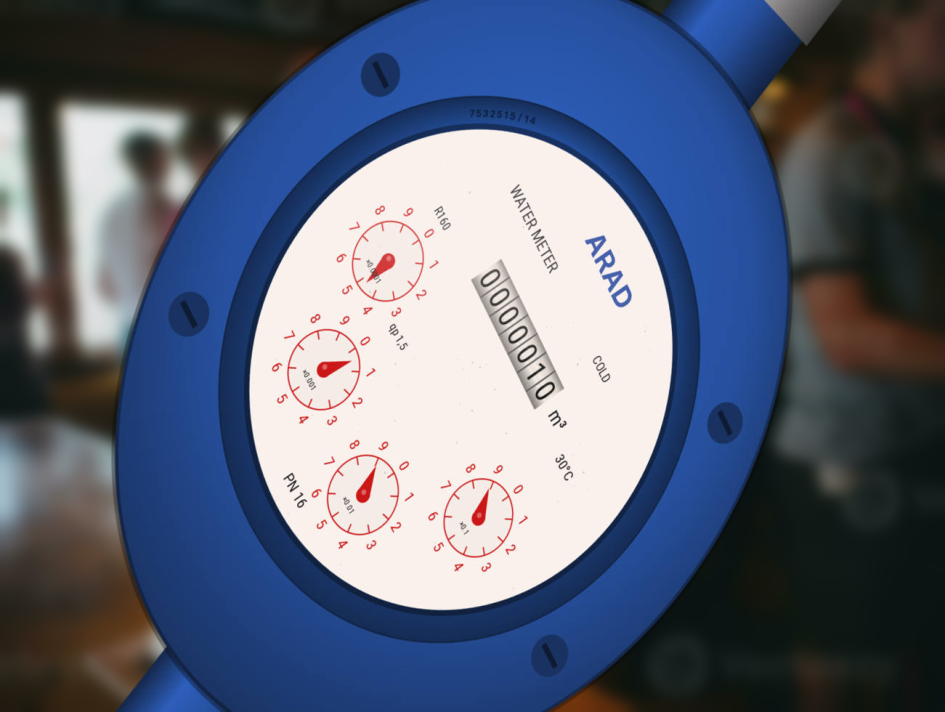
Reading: 10.8904 m³
